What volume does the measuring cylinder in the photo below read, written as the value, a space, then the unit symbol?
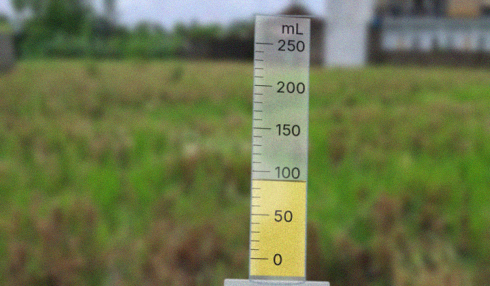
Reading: 90 mL
